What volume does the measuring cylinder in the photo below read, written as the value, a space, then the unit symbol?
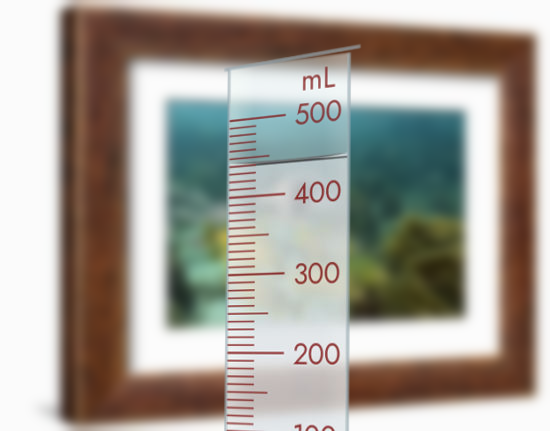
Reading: 440 mL
